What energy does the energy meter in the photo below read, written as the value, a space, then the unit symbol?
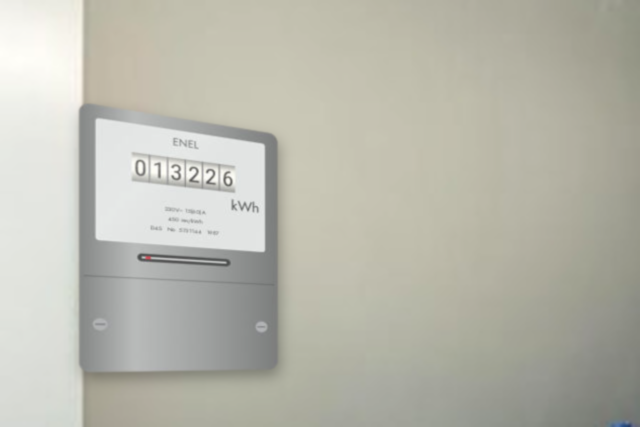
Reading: 13226 kWh
